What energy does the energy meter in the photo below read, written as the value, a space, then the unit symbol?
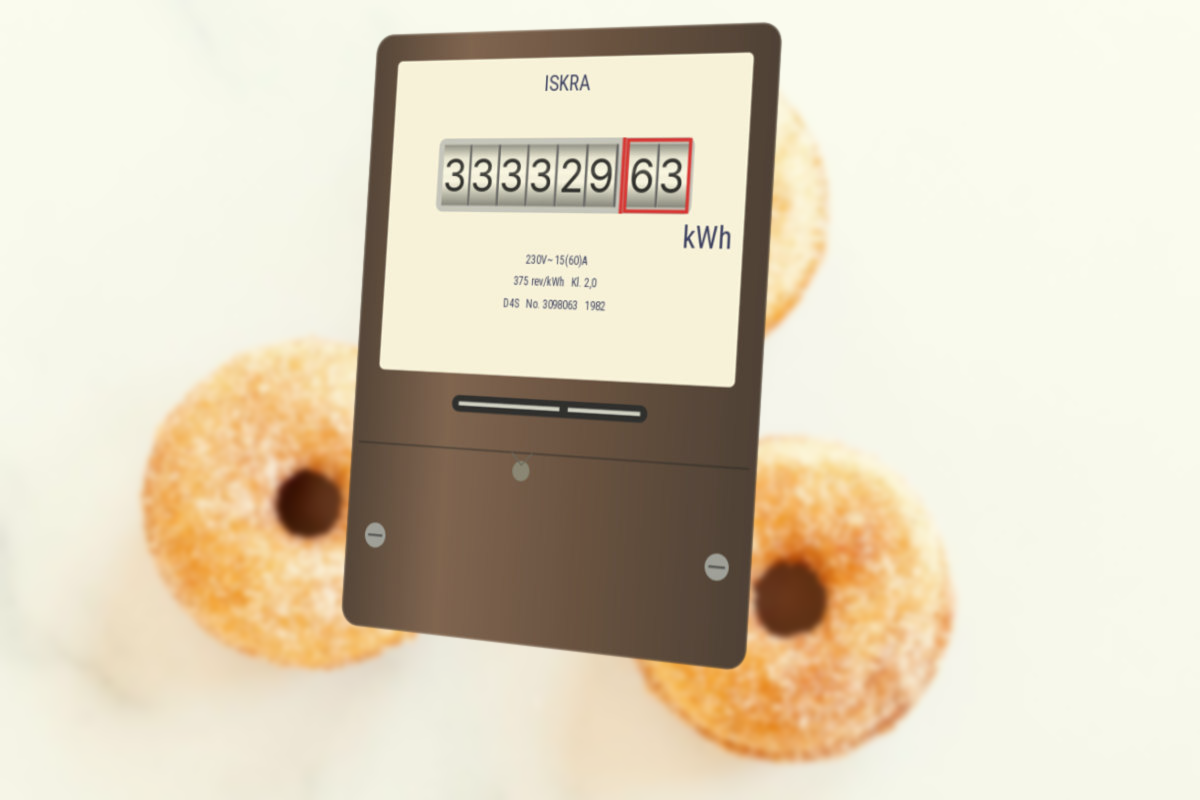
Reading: 333329.63 kWh
